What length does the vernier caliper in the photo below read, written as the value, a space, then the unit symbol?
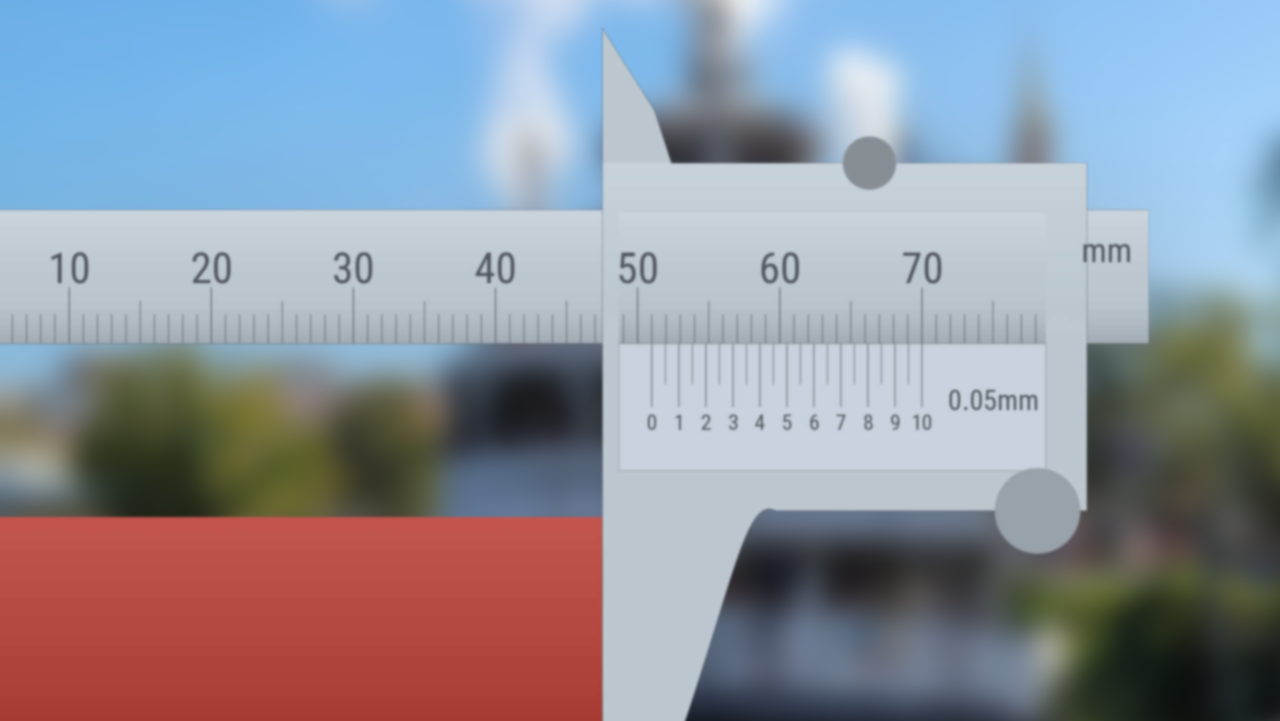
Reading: 51.0 mm
